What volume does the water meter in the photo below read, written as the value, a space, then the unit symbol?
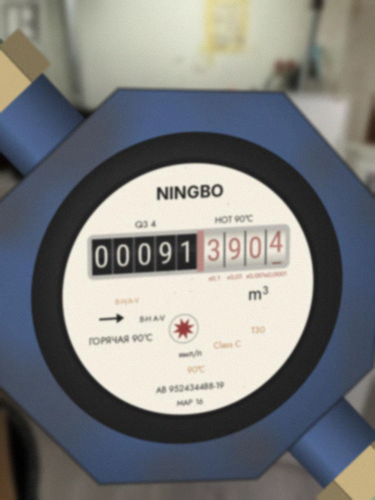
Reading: 91.3904 m³
